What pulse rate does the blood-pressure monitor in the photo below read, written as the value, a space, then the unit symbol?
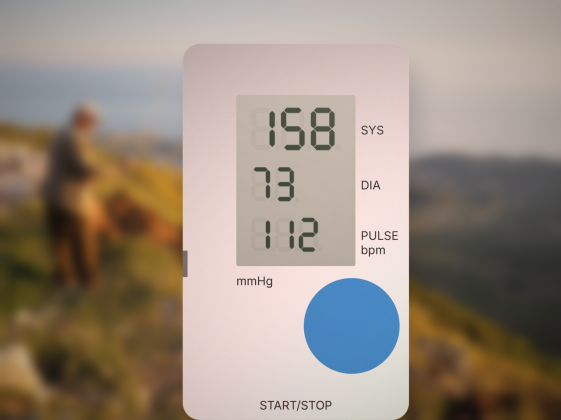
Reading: 112 bpm
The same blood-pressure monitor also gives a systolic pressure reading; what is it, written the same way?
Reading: 158 mmHg
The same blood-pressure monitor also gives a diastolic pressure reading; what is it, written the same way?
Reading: 73 mmHg
